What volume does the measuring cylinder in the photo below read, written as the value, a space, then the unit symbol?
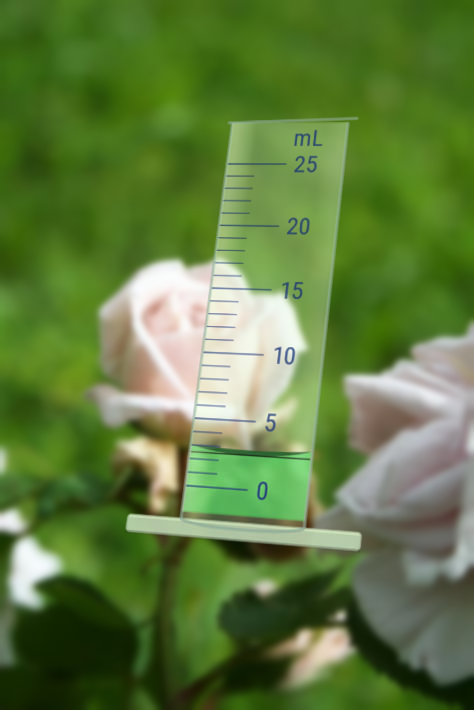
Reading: 2.5 mL
